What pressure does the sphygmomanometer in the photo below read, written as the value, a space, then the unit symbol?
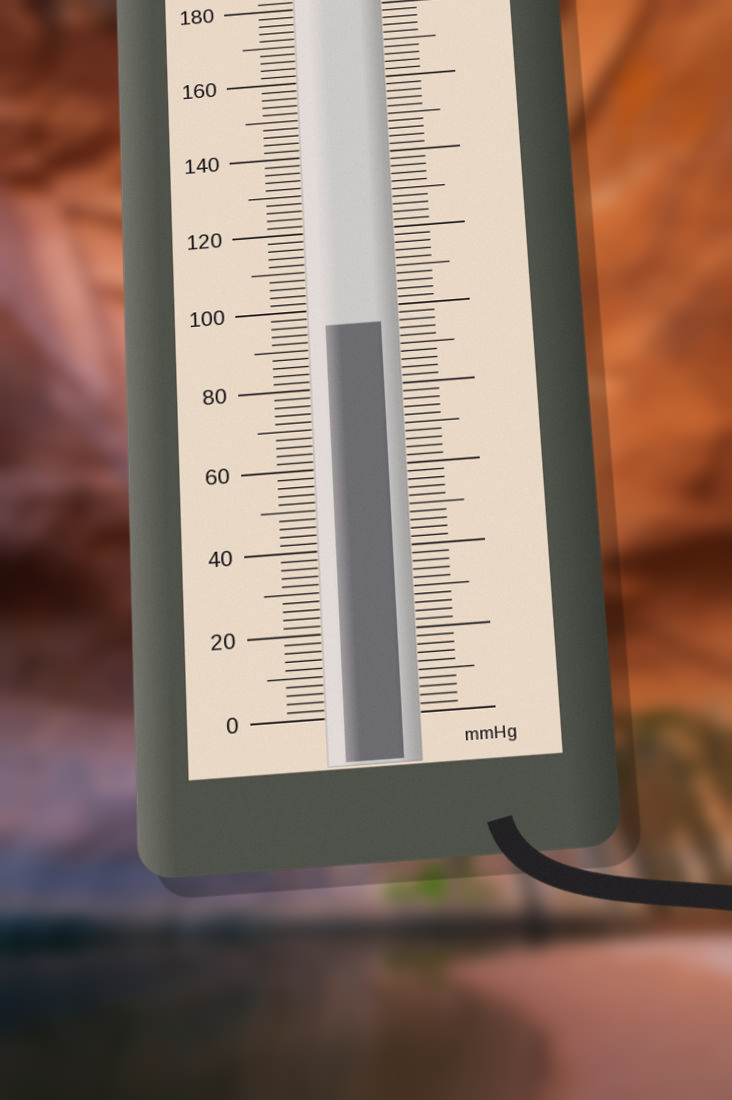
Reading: 96 mmHg
